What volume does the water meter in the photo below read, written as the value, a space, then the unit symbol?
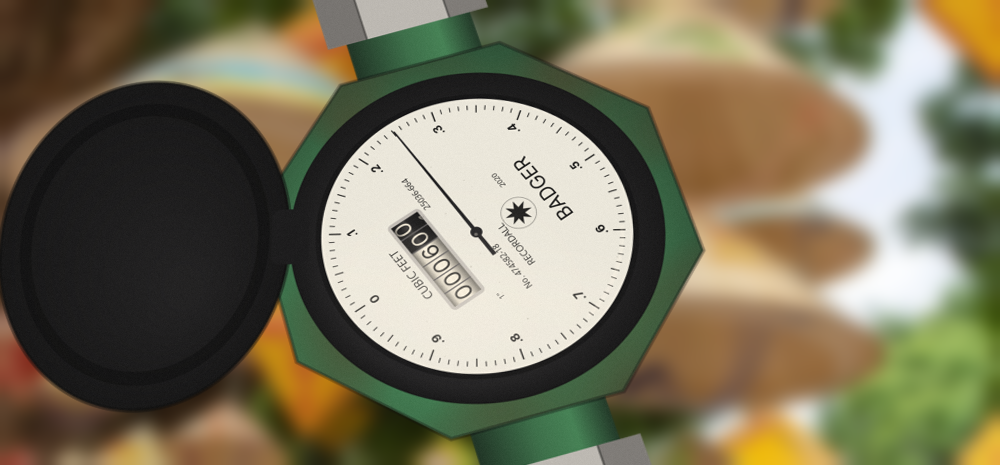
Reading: 600.25 ft³
